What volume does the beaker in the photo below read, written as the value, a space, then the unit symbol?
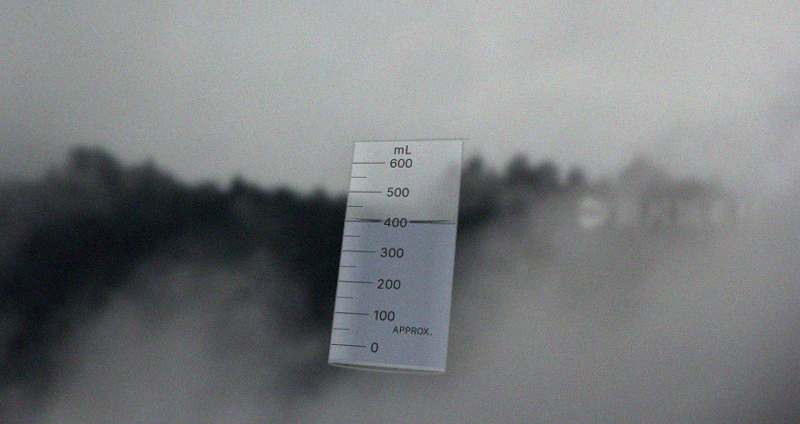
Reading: 400 mL
